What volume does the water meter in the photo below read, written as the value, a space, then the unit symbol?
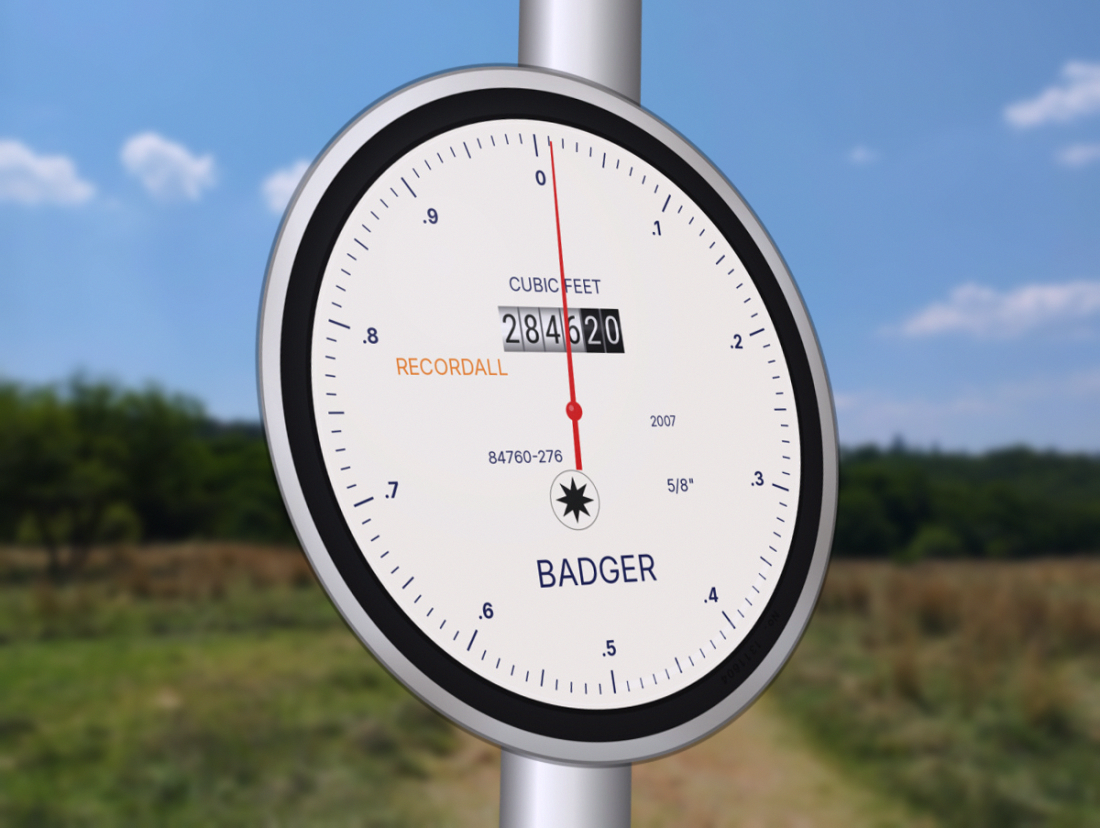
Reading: 284620.01 ft³
